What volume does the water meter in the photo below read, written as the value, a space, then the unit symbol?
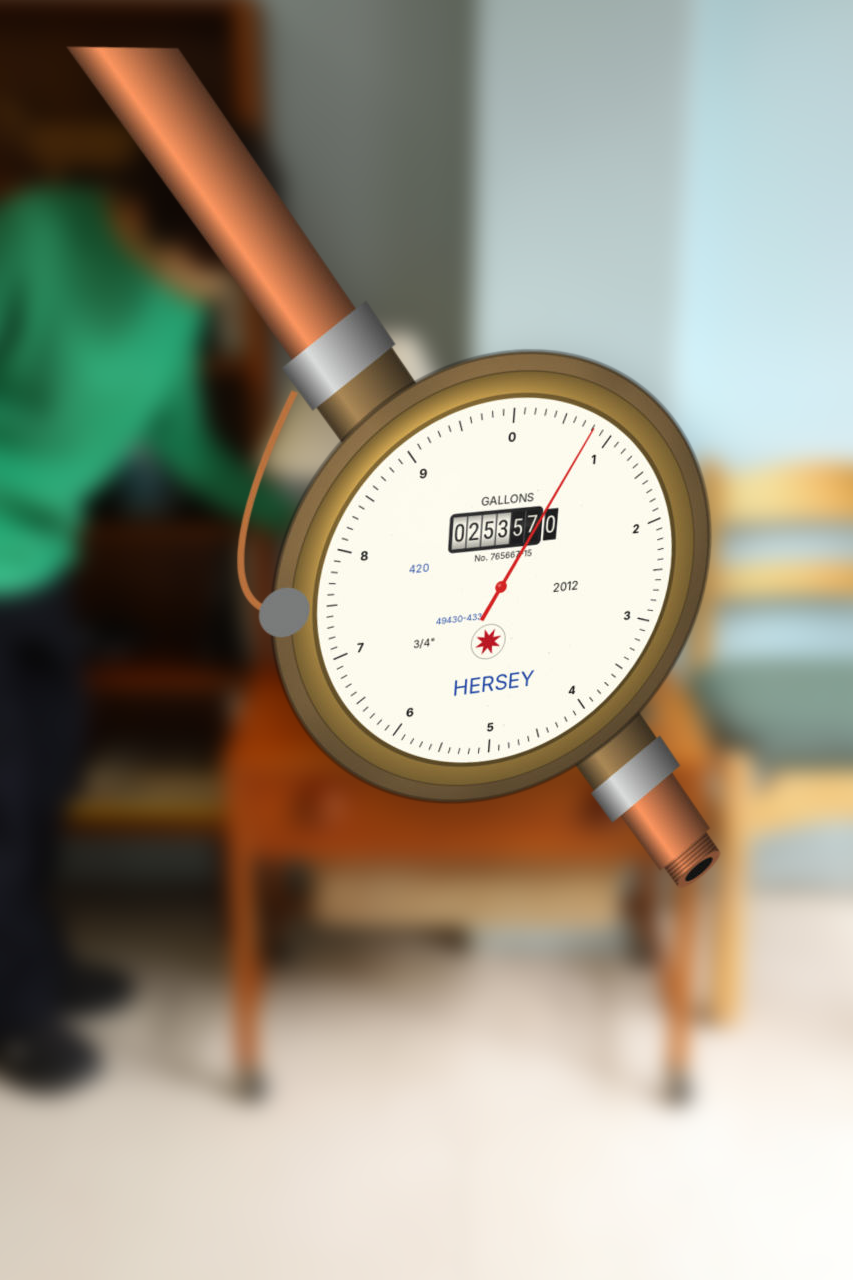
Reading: 253570.8 gal
